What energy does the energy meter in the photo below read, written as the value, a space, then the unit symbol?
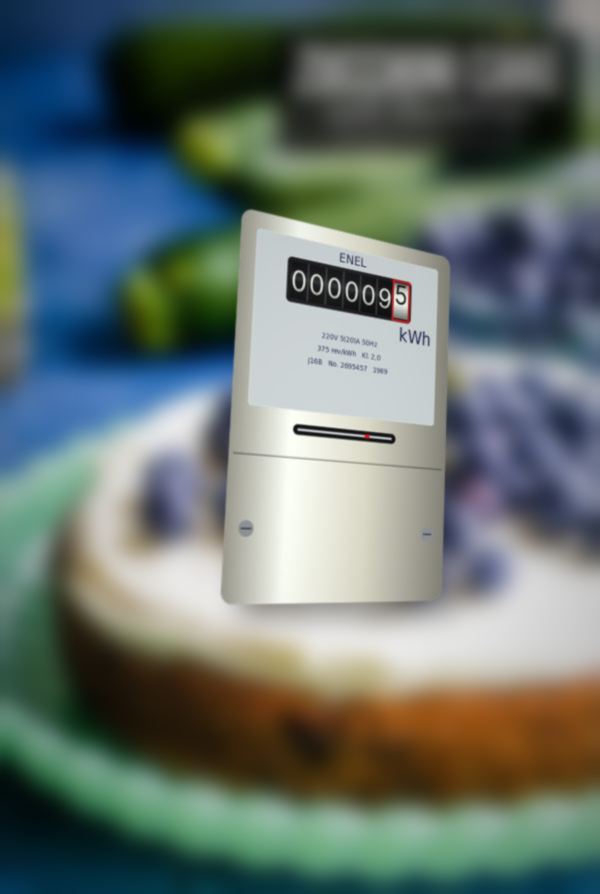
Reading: 9.5 kWh
